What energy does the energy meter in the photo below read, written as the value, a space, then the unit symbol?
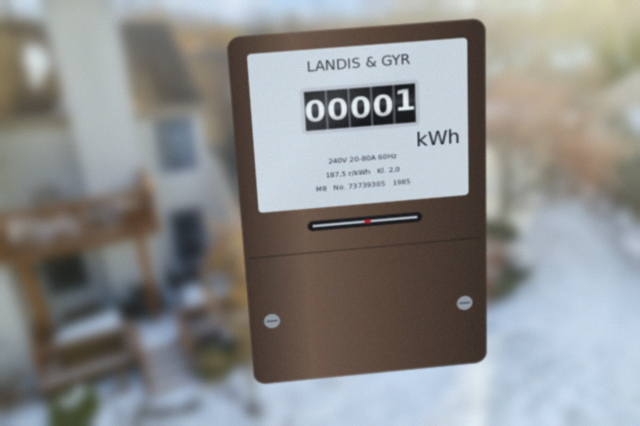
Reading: 1 kWh
